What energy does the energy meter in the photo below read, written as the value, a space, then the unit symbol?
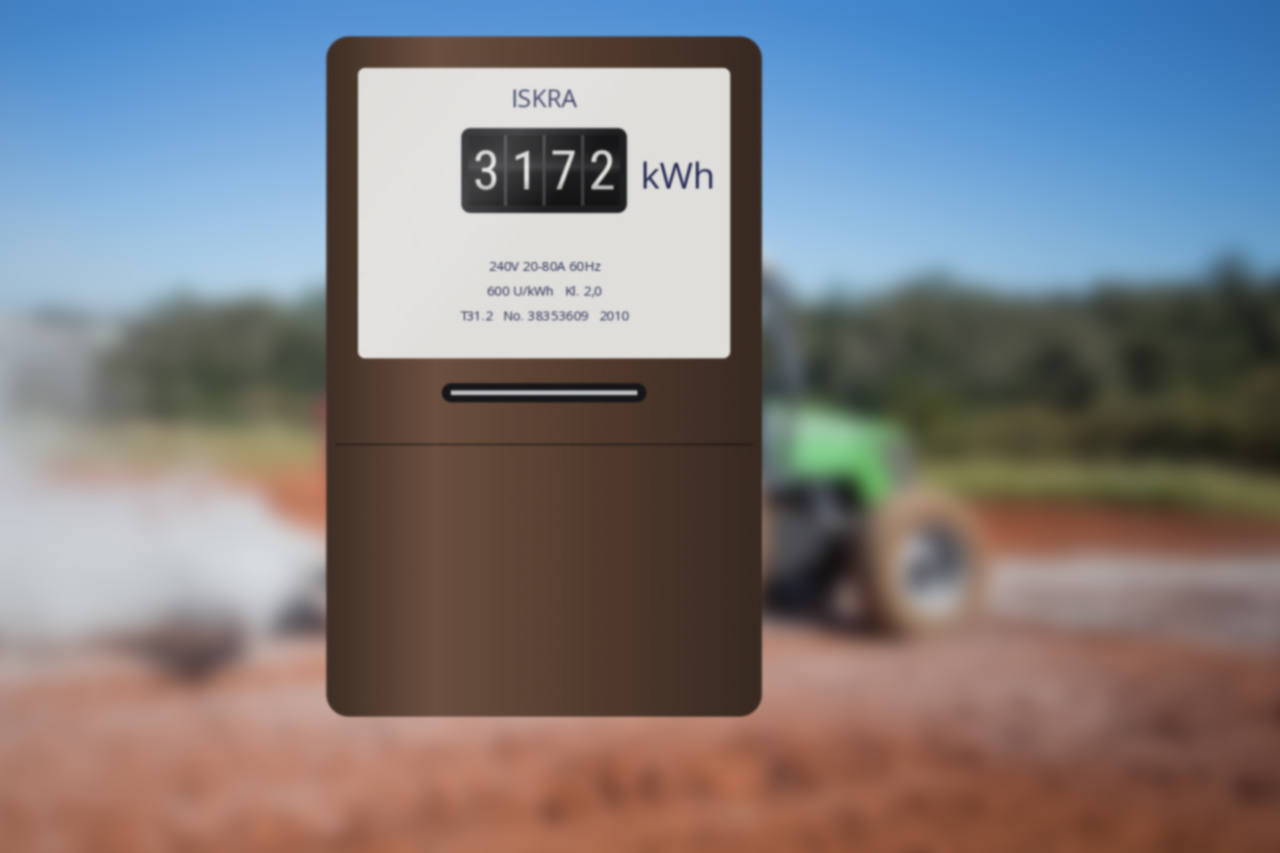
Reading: 3172 kWh
